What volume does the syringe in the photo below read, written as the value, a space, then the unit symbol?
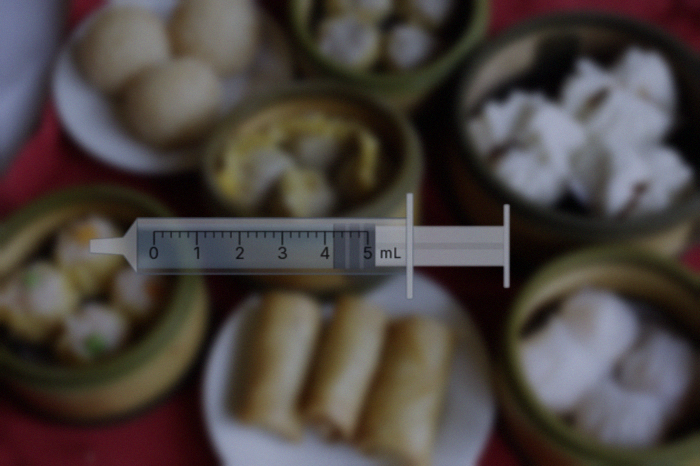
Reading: 4.2 mL
